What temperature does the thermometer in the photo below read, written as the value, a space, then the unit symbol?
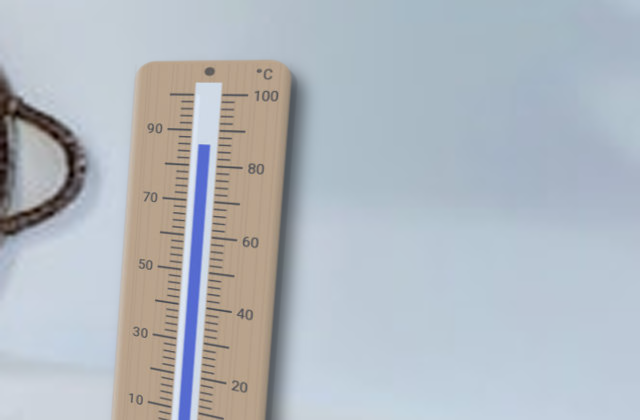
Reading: 86 °C
